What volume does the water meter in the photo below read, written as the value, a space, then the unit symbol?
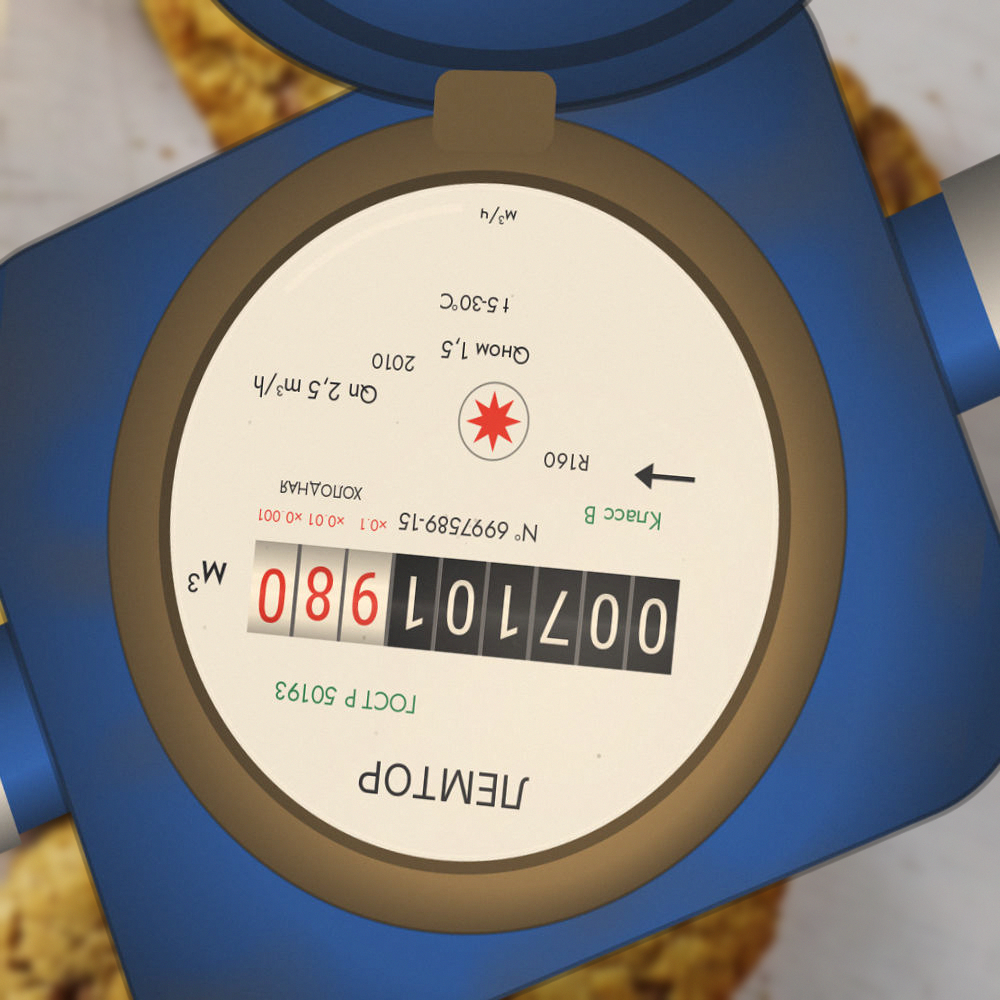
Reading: 7101.980 m³
